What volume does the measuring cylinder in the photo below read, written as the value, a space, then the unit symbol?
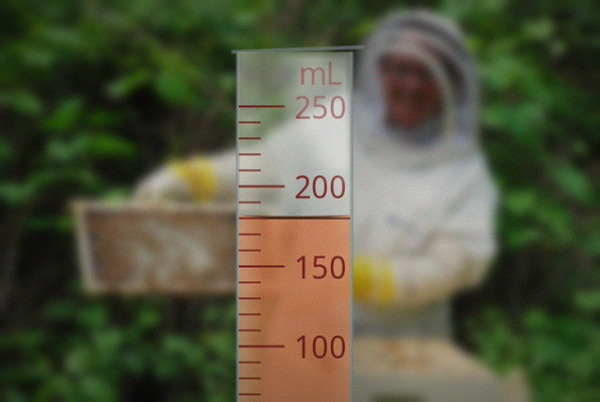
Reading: 180 mL
